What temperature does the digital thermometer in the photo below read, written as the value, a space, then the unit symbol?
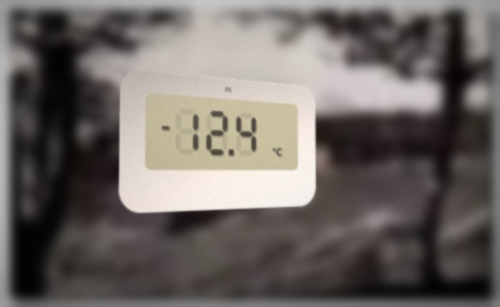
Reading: -12.4 °C
